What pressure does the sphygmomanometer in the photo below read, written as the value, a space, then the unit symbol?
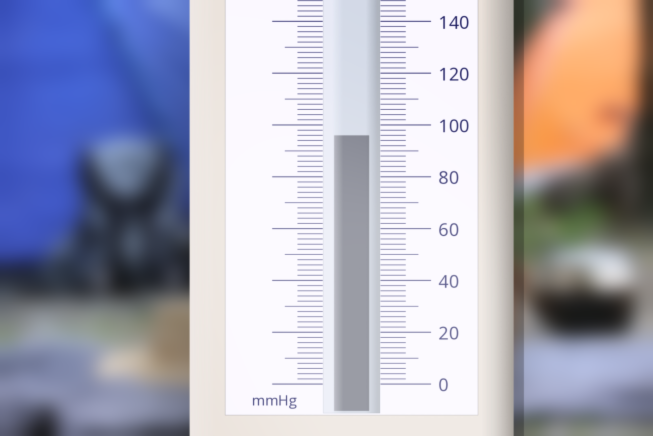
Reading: 96 mmHg
